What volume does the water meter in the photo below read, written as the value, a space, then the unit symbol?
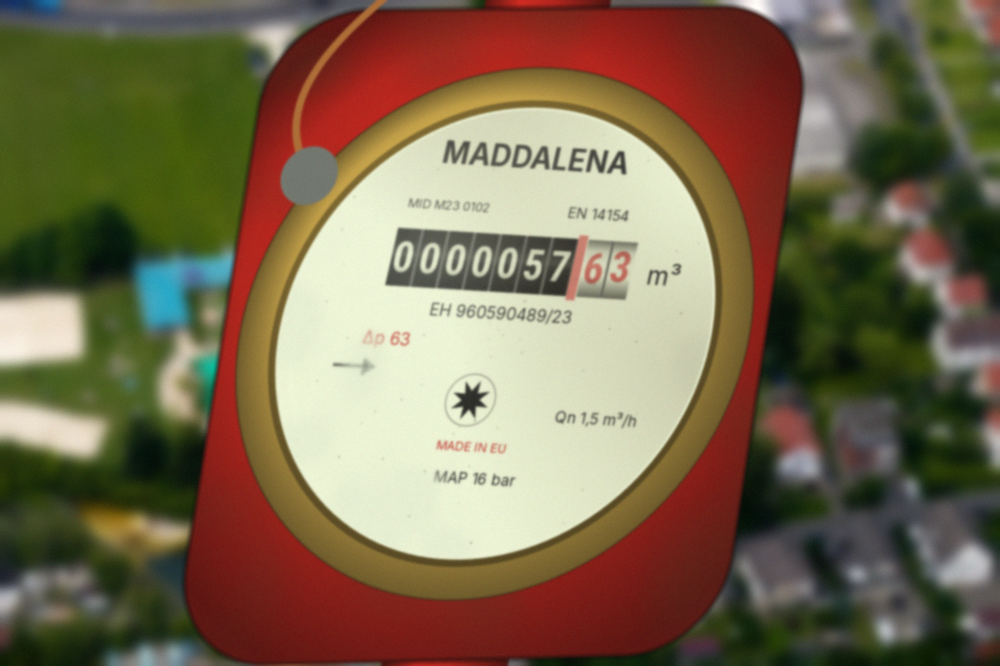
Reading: 57.63 m³
